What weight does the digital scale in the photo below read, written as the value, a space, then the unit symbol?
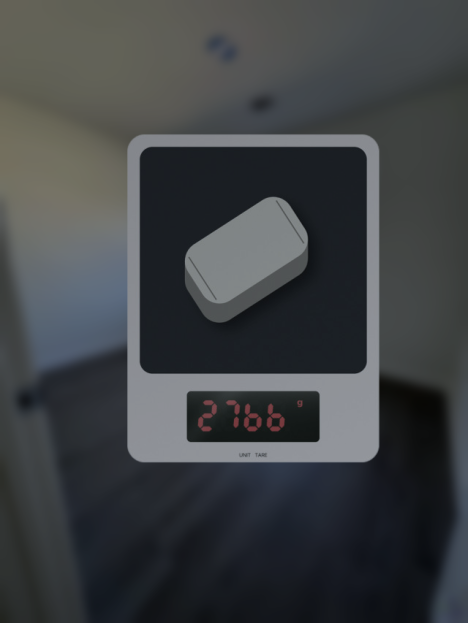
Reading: 2766 g
